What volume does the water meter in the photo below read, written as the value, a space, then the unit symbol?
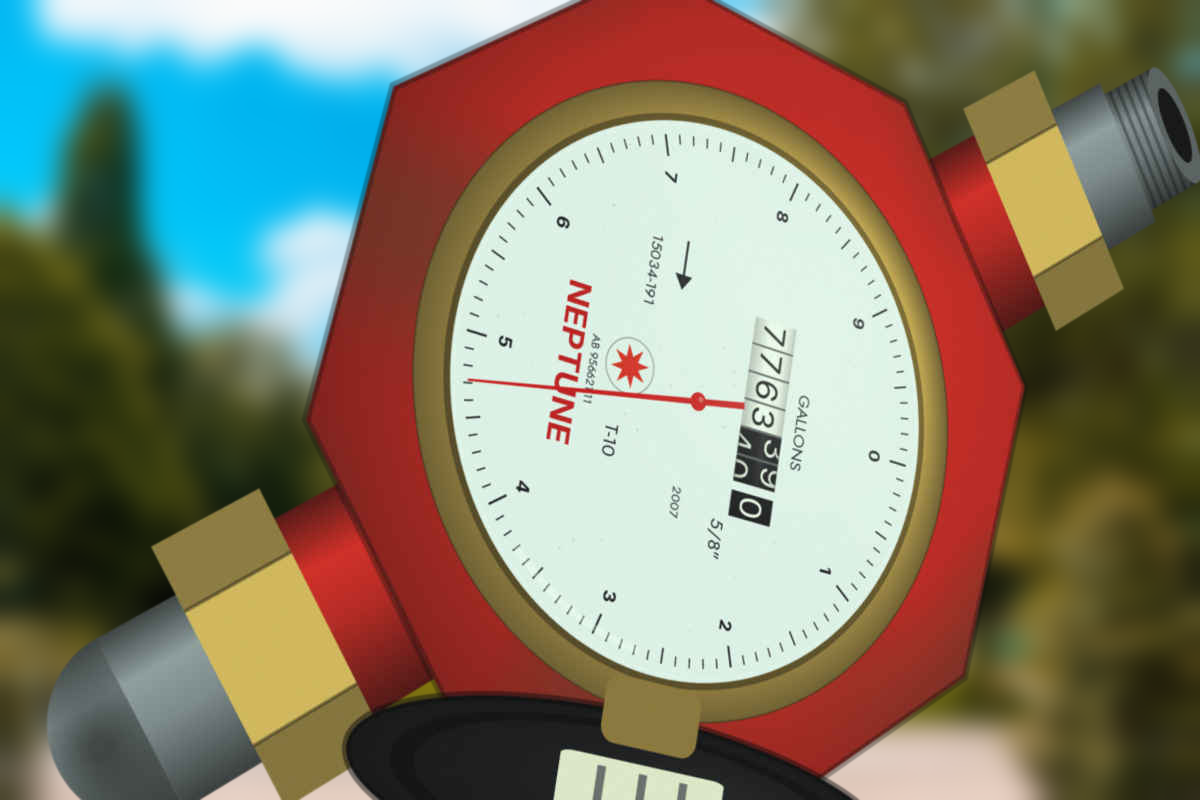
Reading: 7763394.7 gal
